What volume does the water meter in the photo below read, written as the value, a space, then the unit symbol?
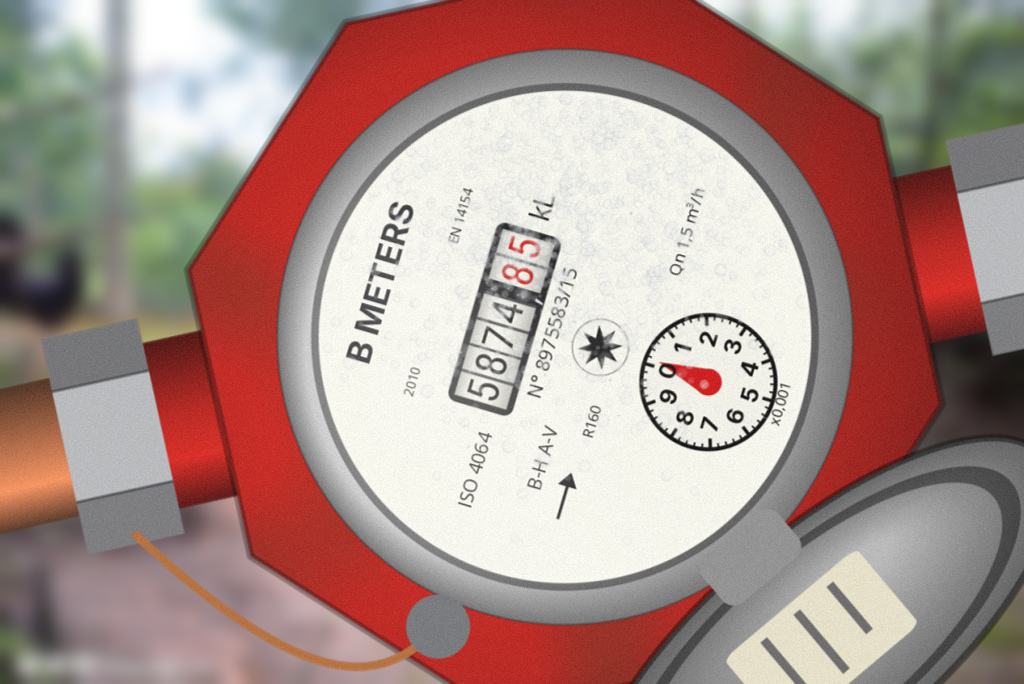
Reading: 5874.850 kL
